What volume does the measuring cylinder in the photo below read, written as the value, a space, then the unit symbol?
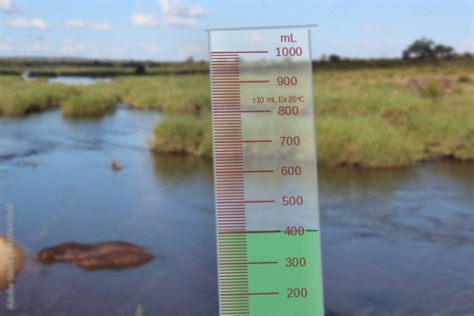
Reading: 400 mL
